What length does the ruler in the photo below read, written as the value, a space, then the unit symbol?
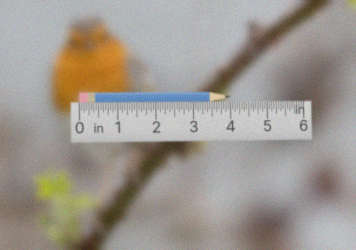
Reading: 4 in
